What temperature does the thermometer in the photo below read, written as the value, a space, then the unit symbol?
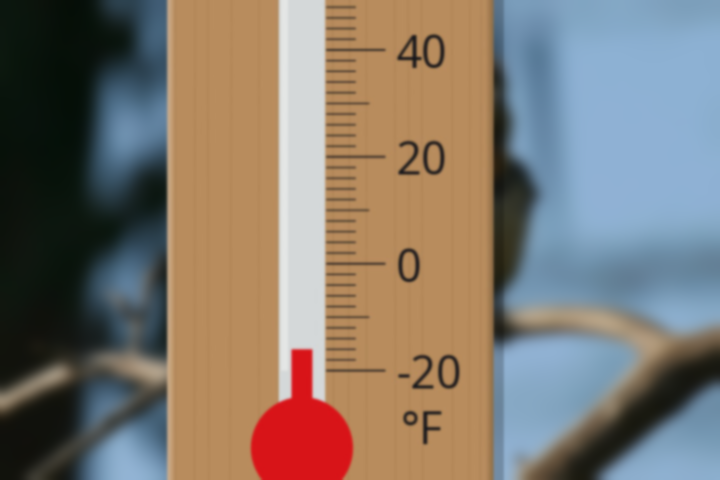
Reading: -16 °F
